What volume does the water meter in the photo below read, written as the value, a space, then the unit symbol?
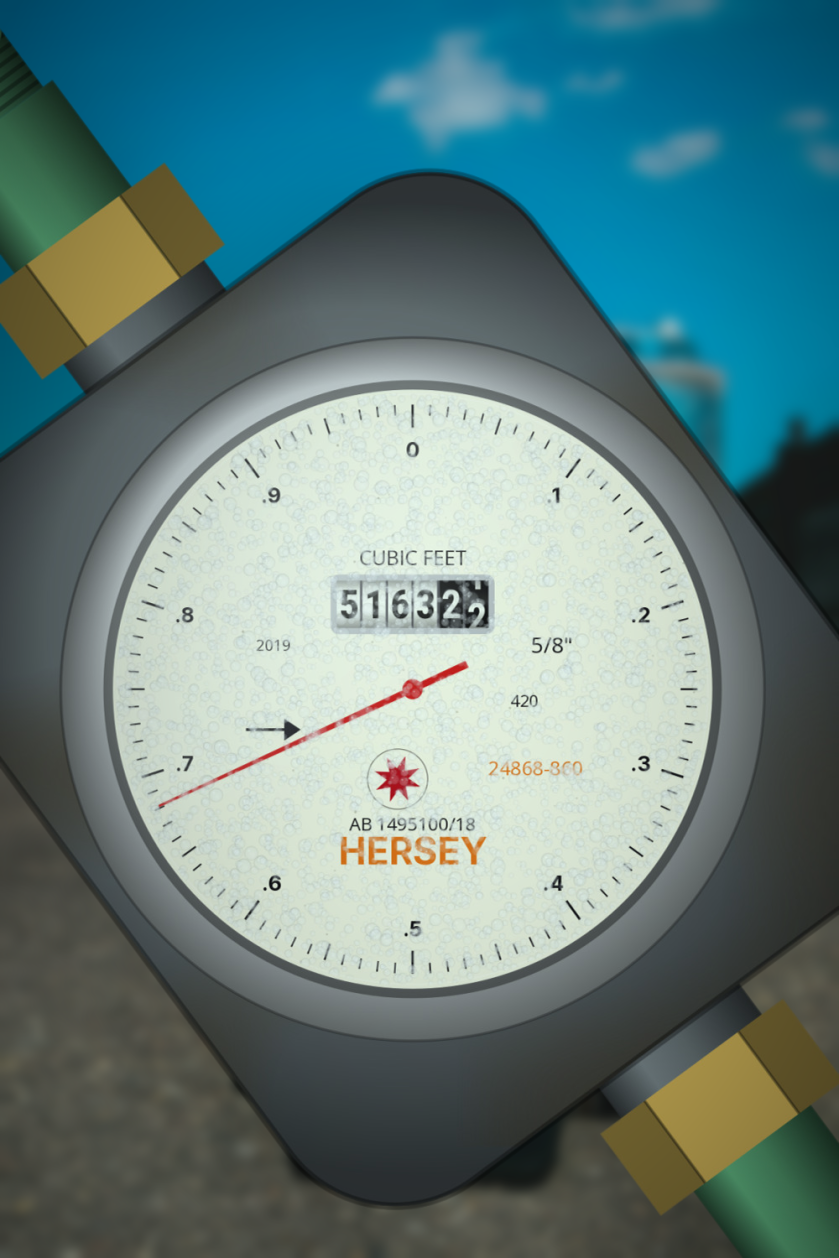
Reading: 516321.68 ft³
